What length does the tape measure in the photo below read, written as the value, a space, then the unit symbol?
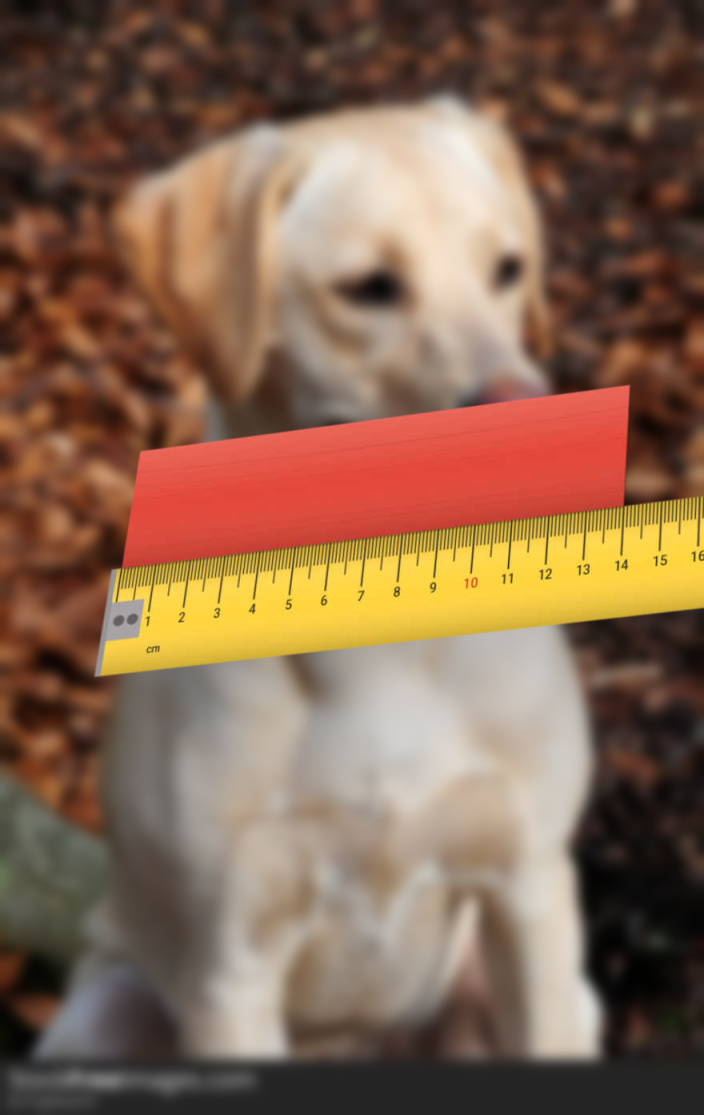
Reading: 14 cm
